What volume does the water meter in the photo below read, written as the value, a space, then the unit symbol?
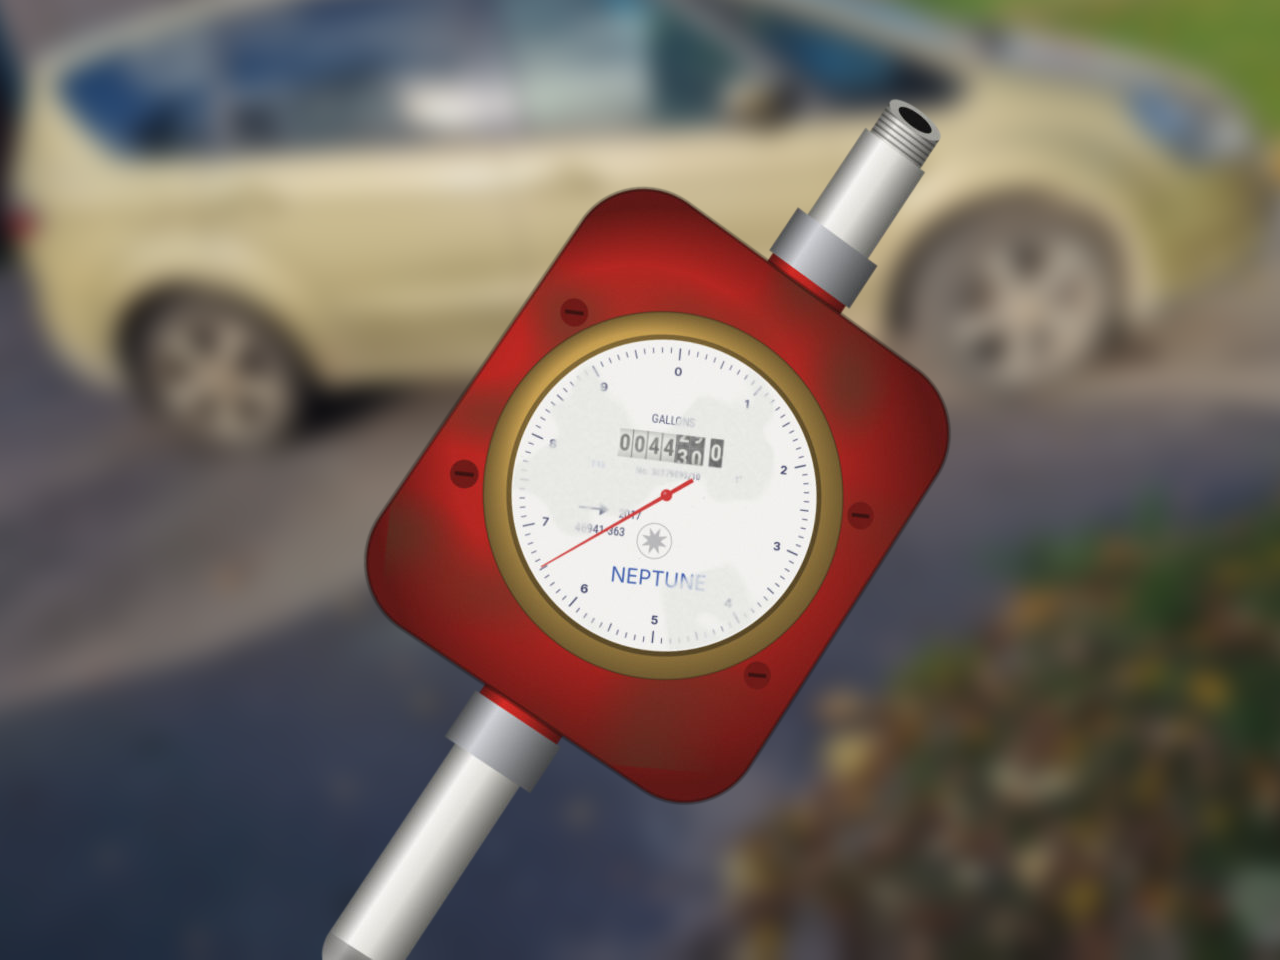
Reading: 44296.5 gal
